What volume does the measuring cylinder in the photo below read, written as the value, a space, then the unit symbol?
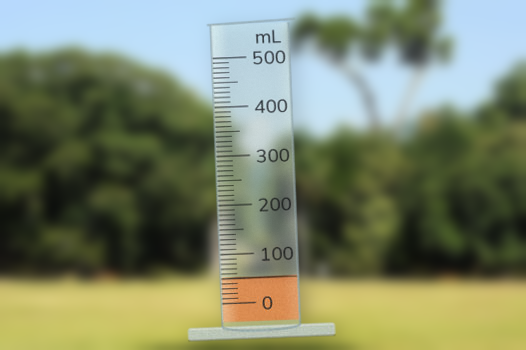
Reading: 50 mL
